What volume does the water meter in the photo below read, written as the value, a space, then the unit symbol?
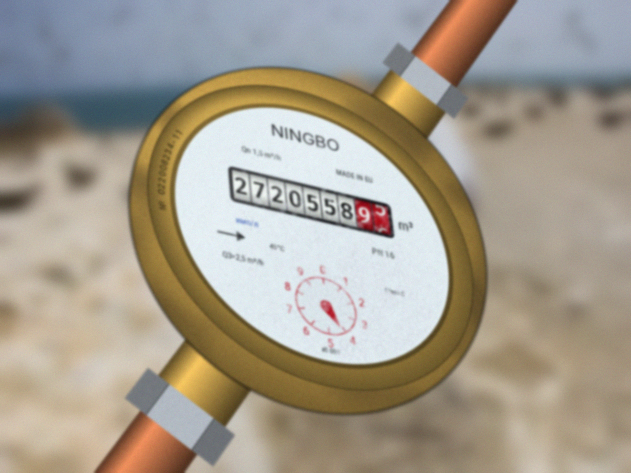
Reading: 2720558.954 m³
